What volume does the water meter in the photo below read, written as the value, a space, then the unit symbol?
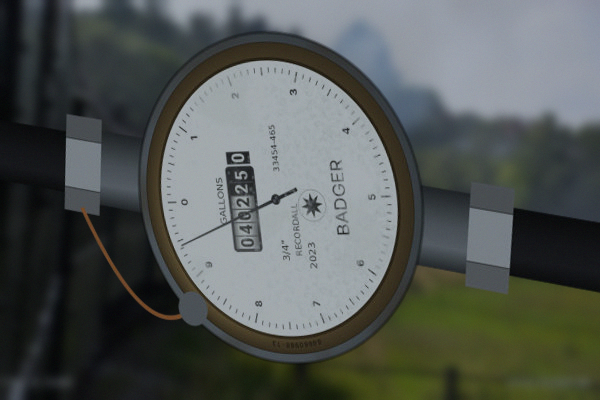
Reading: 402249.4 gal
